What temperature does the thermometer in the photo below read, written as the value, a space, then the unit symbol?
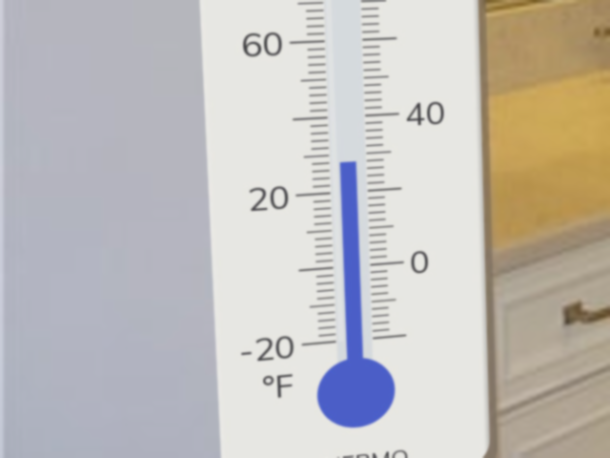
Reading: 28 °F
